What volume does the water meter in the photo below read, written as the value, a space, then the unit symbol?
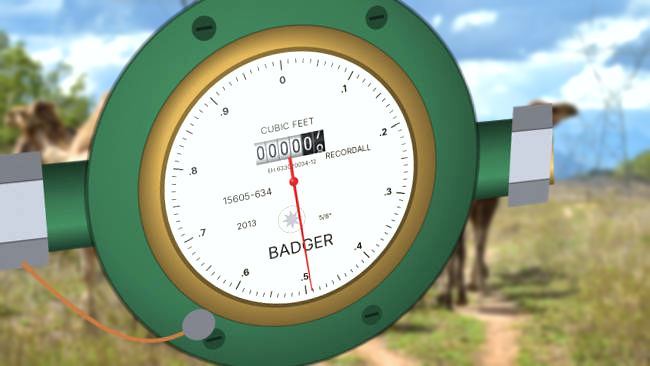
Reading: 7.49 ft³
